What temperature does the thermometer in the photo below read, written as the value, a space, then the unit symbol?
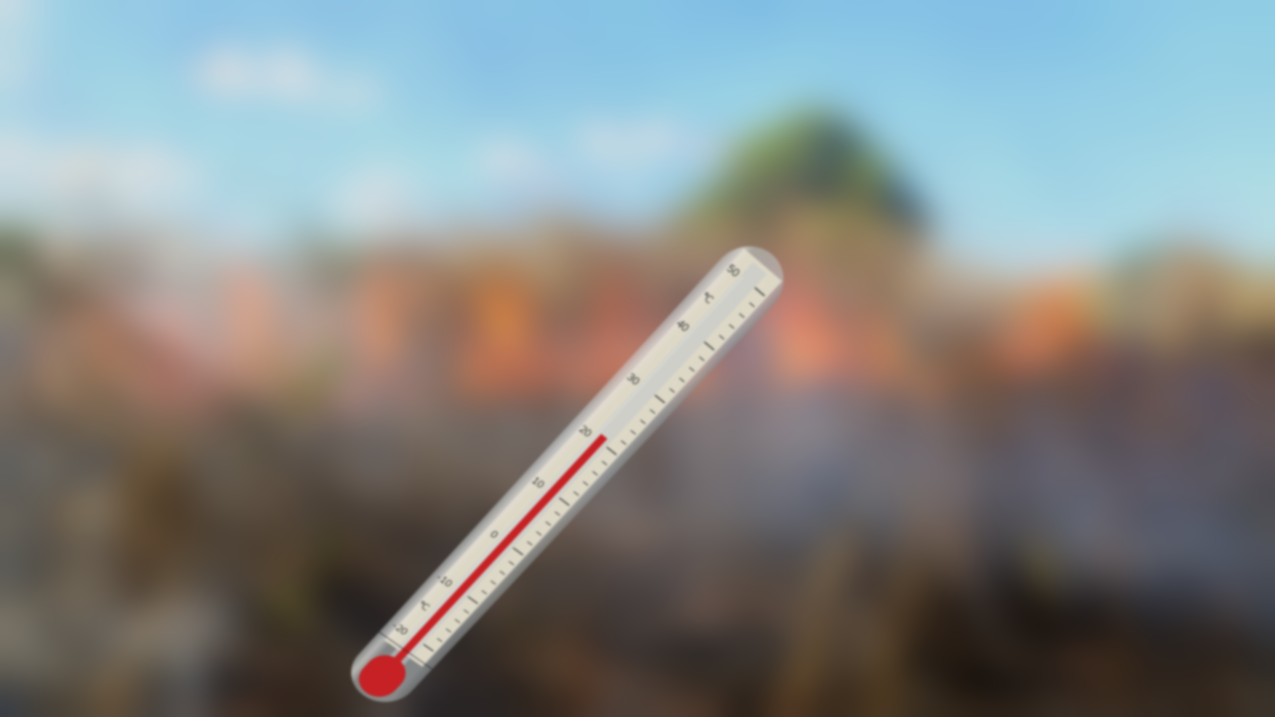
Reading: 21 °C
